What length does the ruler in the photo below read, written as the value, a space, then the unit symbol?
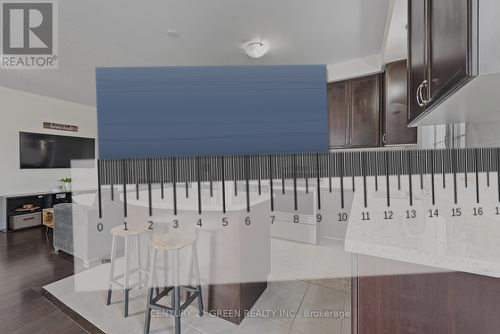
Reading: 9.5 cm
